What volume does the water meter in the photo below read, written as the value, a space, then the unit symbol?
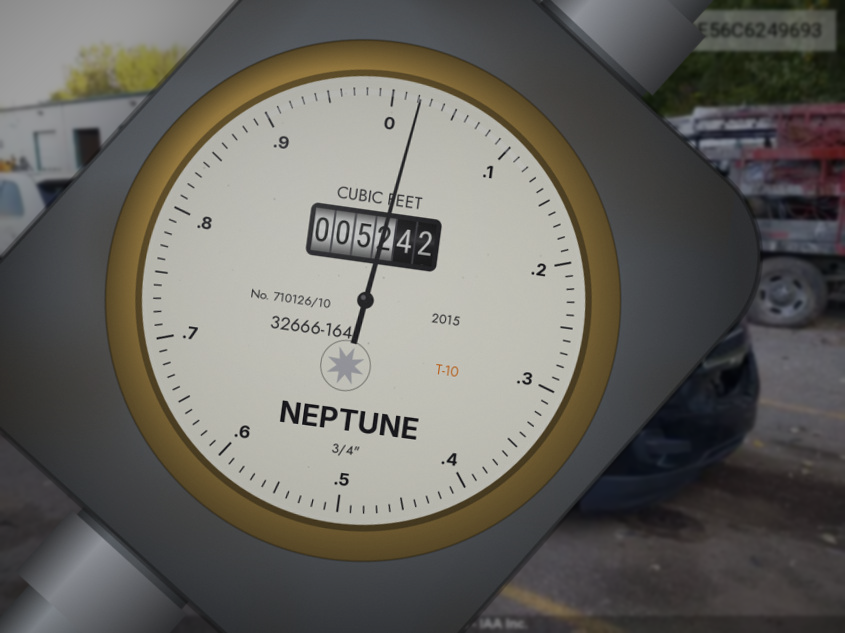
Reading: 5242.02 ft³
